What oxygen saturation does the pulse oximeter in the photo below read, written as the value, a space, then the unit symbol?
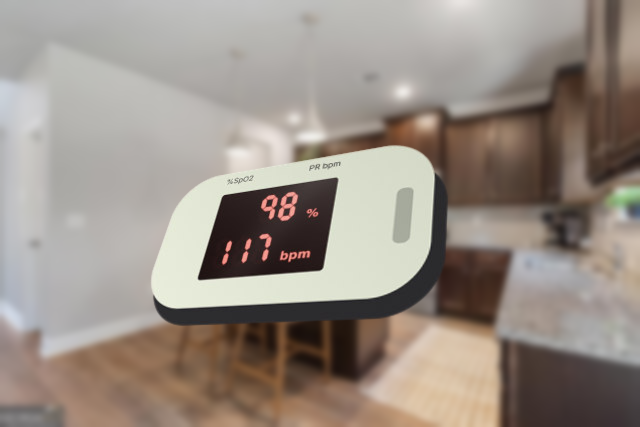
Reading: 98 %
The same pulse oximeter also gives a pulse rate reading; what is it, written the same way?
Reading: 117 bpm
